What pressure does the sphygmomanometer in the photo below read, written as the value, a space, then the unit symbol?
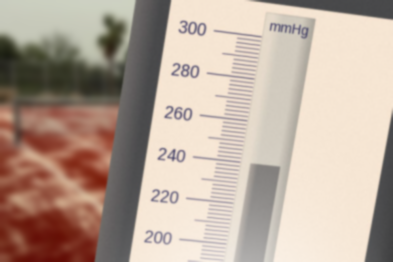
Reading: 240 mmHg
